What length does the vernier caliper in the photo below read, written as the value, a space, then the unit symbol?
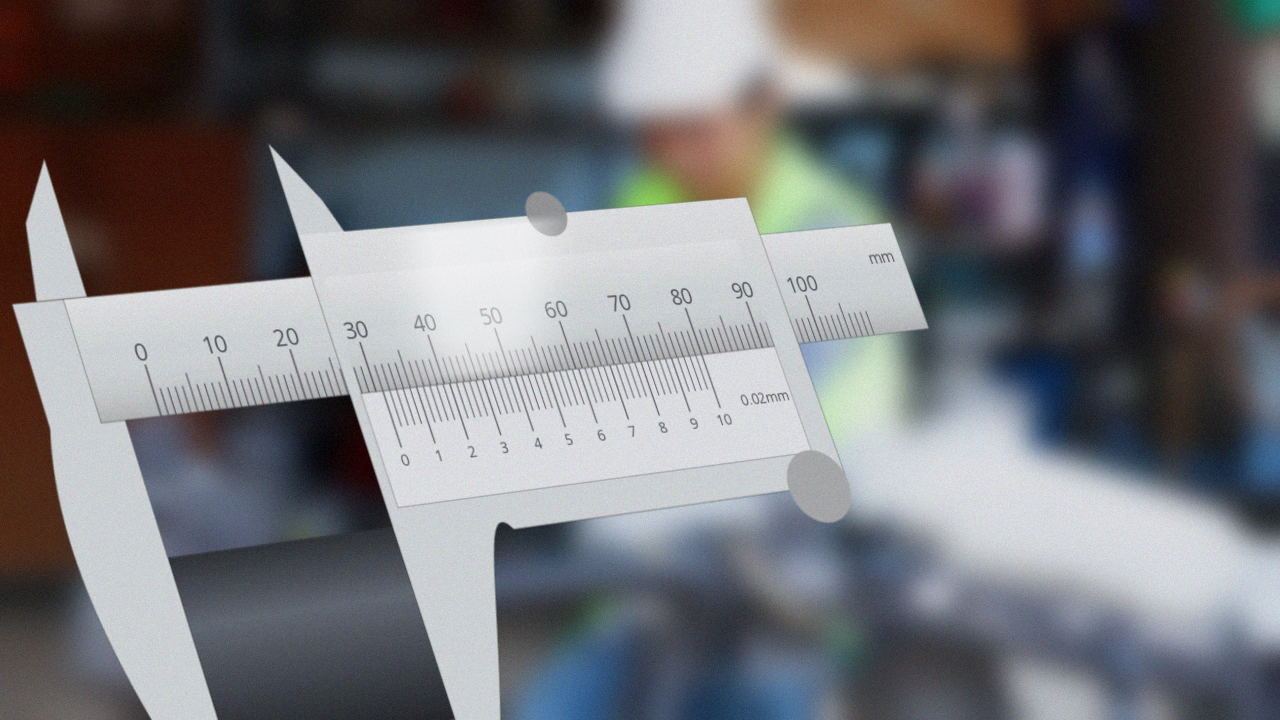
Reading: 31.0 mm
